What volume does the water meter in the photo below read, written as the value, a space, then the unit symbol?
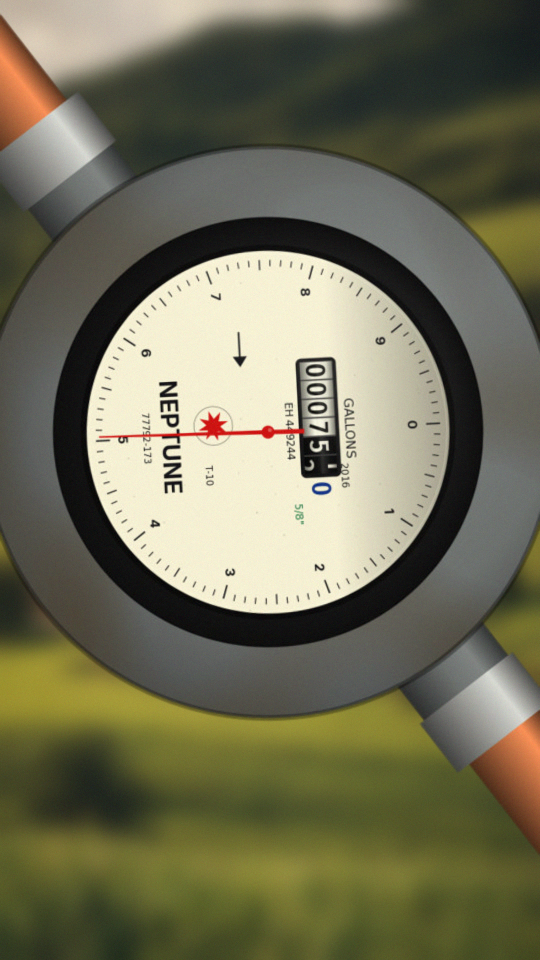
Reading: 7515.0 gal
